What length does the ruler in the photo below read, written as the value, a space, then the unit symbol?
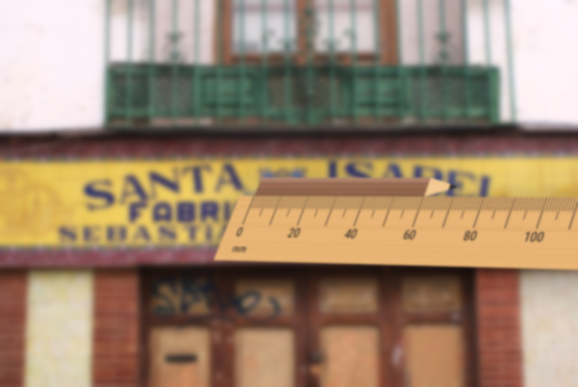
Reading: 70 mm
